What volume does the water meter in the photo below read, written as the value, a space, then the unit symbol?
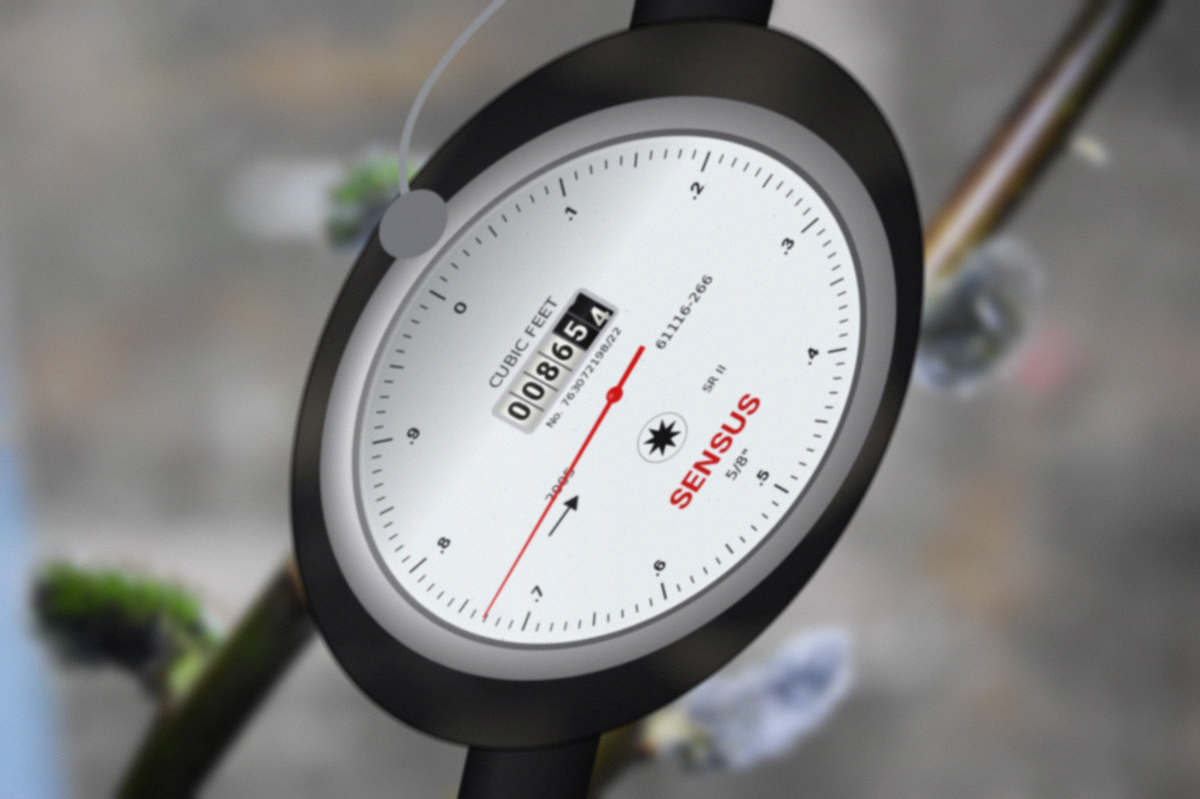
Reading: 8653.73 ft³
